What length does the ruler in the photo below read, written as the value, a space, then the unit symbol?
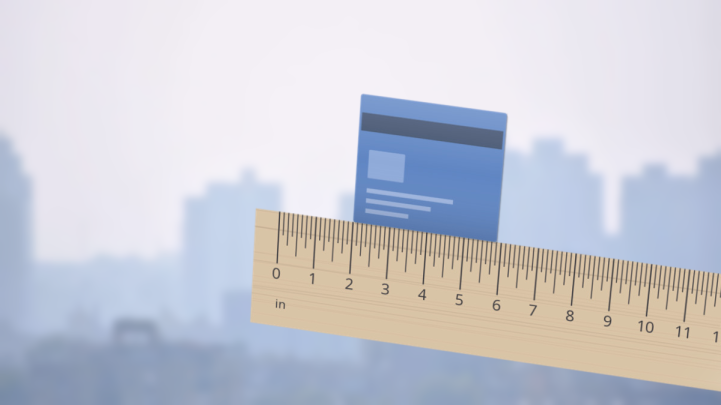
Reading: 3.875 in
